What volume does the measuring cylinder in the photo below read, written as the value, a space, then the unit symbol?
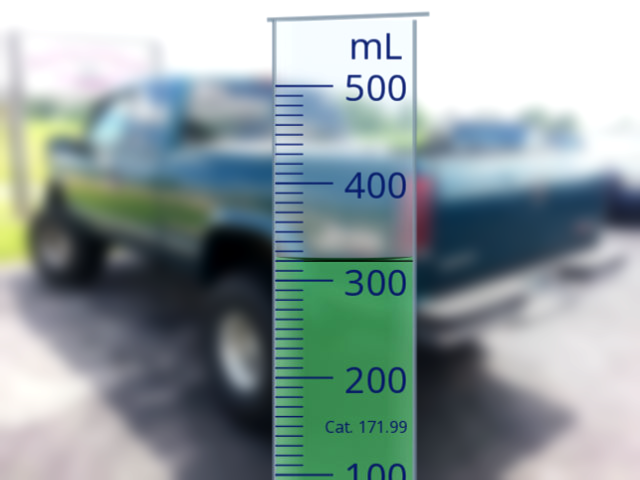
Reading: 320 mL
